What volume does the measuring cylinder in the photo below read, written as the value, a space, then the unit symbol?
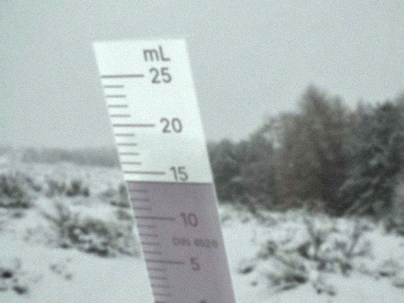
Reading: 14 mL
